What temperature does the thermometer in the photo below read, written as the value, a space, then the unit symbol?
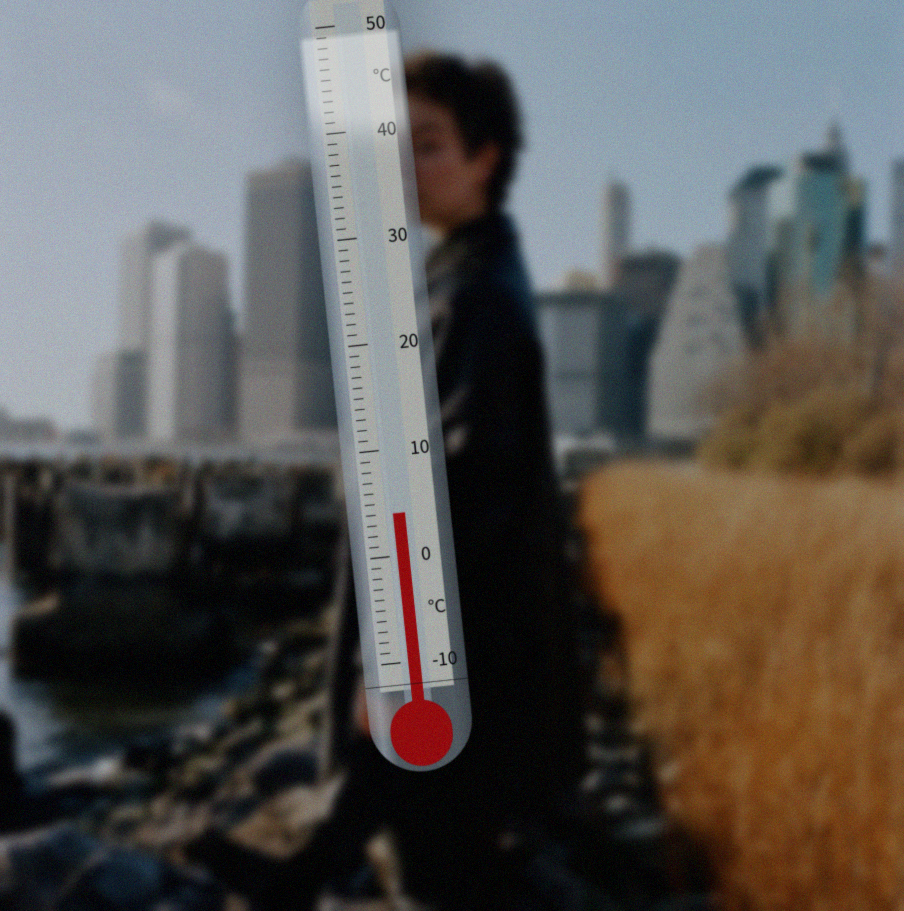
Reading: 4 °C
